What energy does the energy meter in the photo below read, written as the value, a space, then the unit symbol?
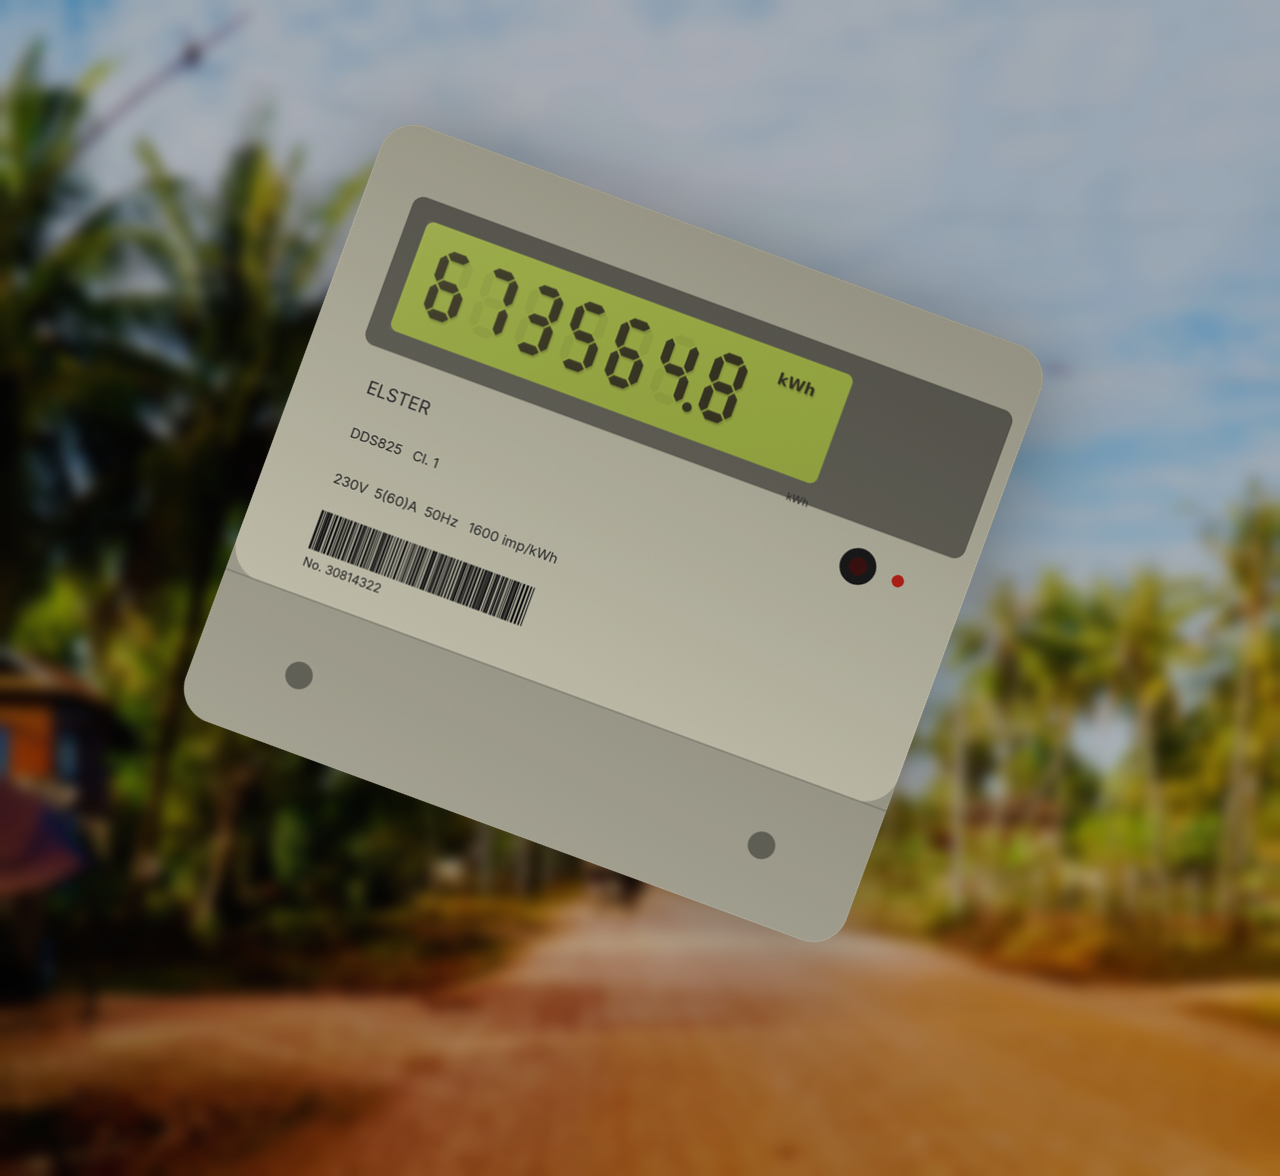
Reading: 673564.8 kWh
